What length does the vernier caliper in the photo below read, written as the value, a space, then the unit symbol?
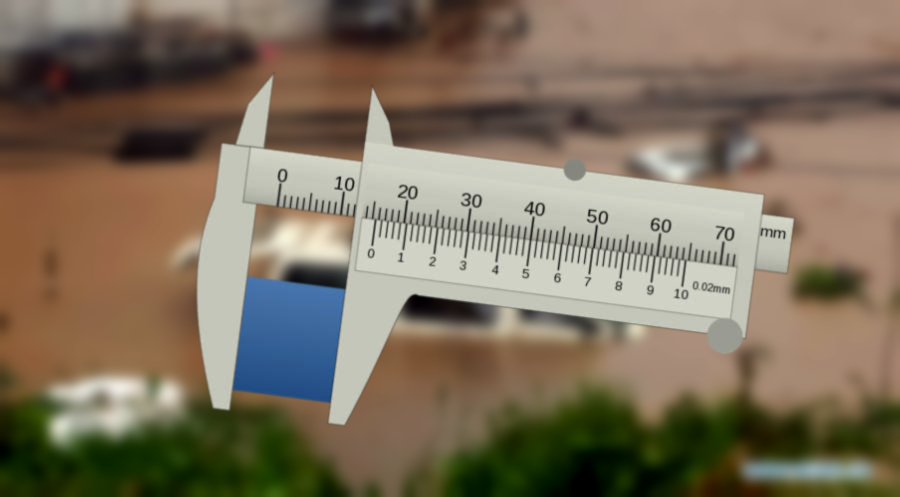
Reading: 15.5 mm
